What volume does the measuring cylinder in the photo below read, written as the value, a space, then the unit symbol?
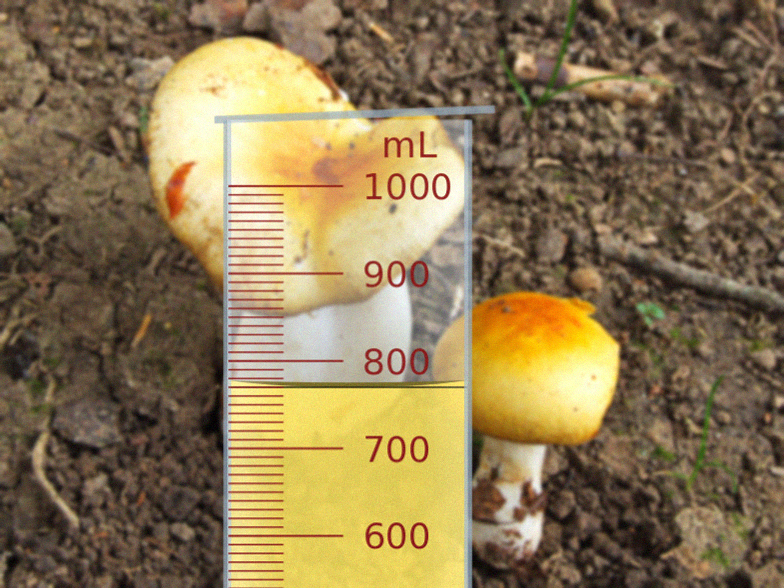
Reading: 770 mL
